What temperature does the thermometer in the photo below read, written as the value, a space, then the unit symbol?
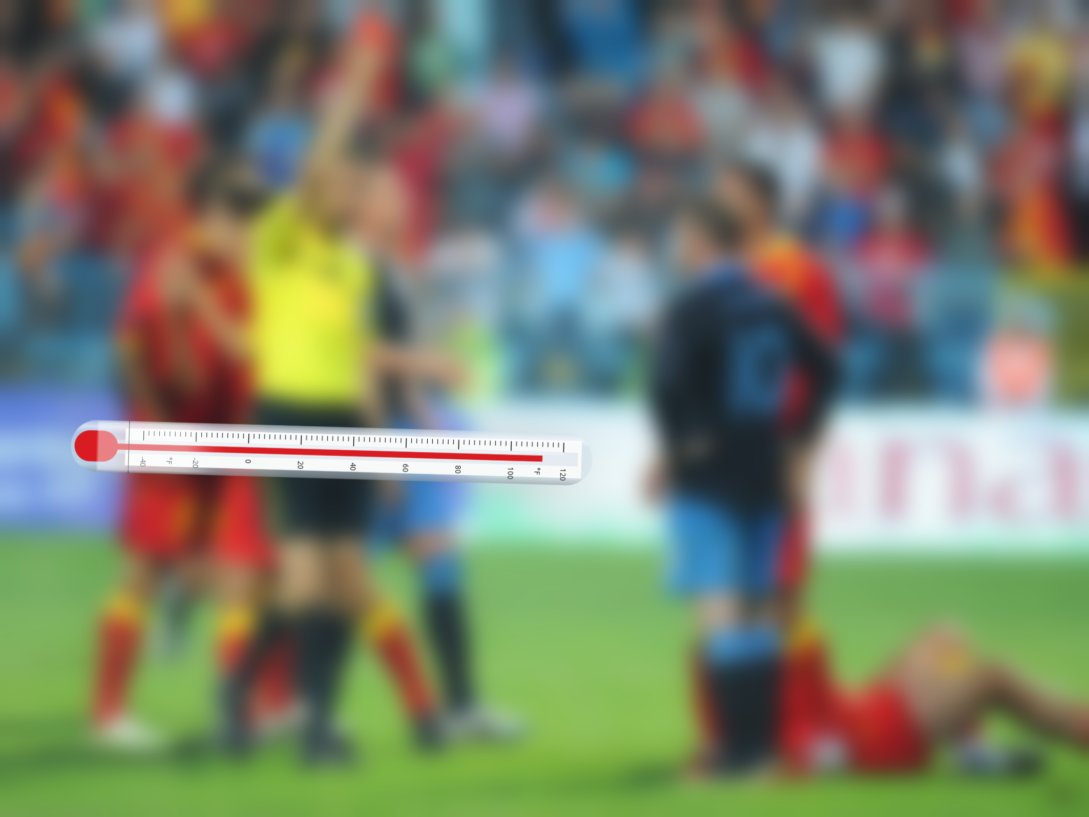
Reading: 112 °F
